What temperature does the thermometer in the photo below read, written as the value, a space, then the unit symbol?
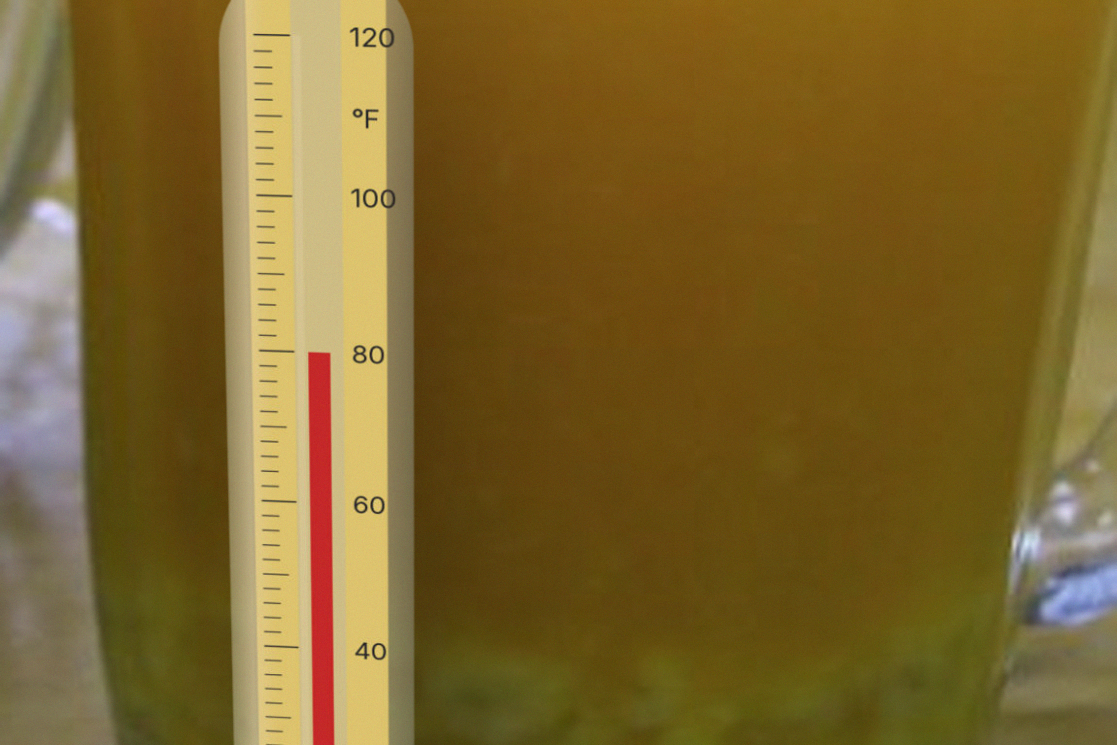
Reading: 80 °F
